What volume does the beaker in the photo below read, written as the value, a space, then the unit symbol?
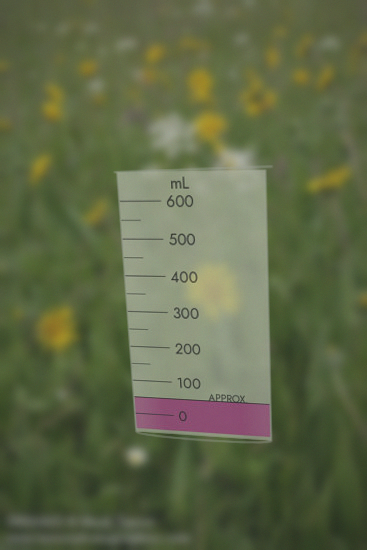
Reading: 50 mL
